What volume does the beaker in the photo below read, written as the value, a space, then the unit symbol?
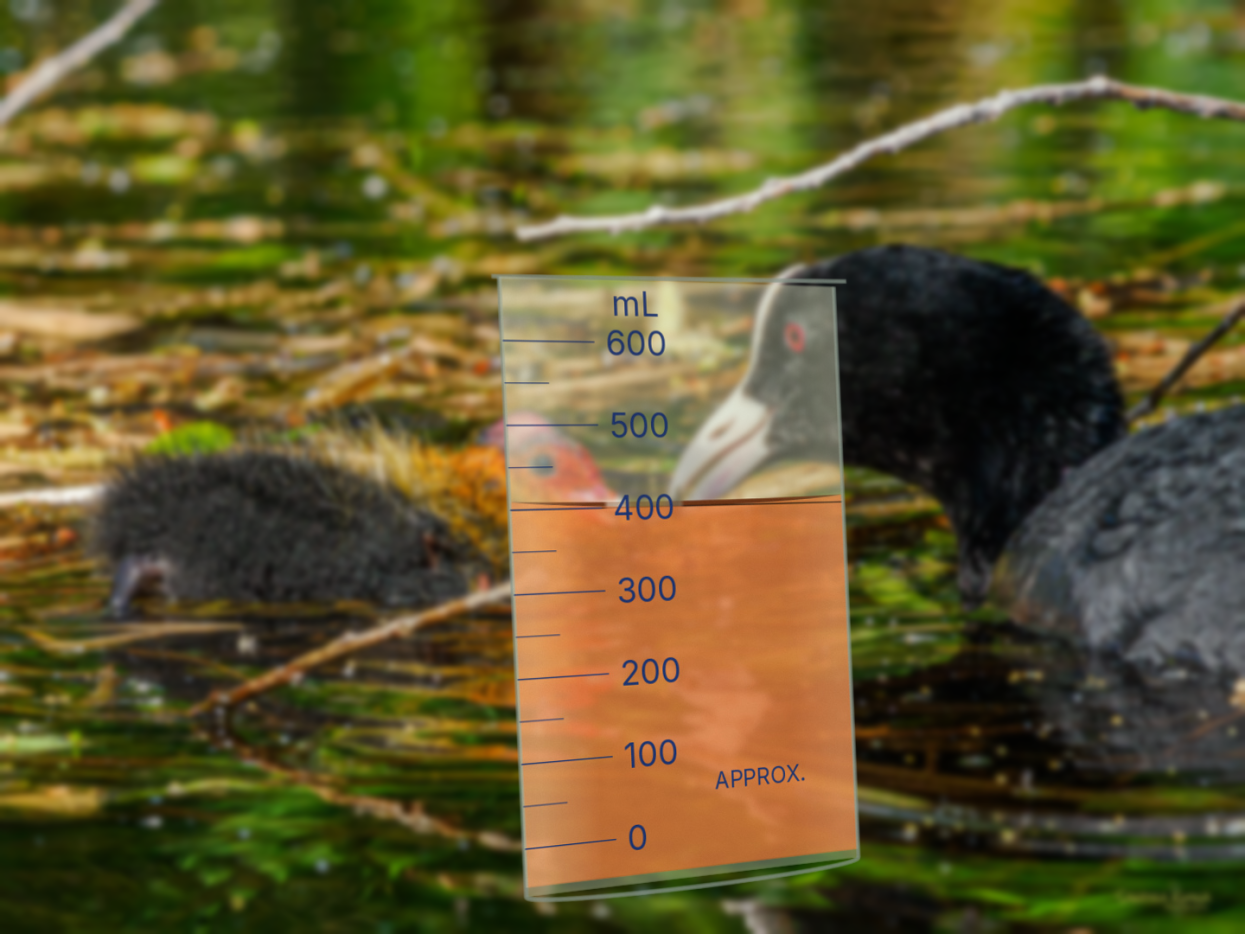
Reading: 400 mL
